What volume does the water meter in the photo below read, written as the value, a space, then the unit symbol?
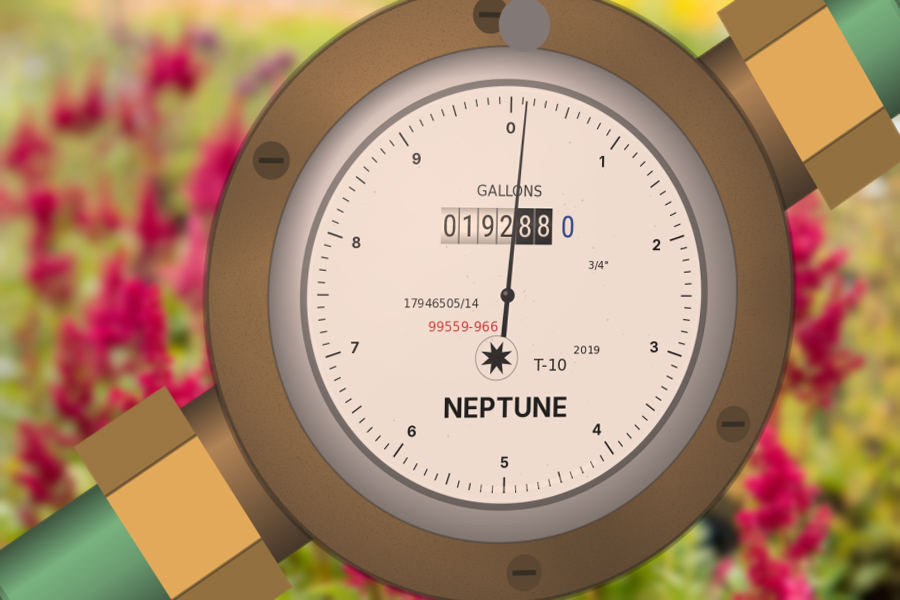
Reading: 192880.1 gal
